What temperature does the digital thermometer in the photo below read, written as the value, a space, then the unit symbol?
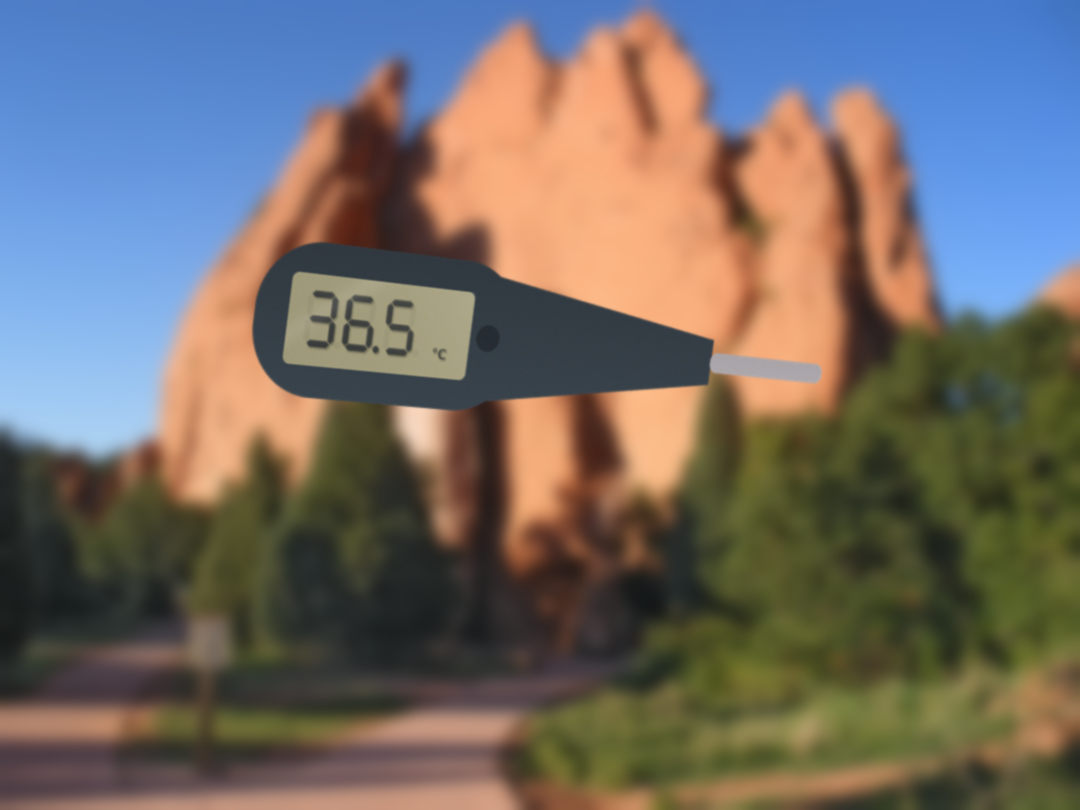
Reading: 36.5 °C
